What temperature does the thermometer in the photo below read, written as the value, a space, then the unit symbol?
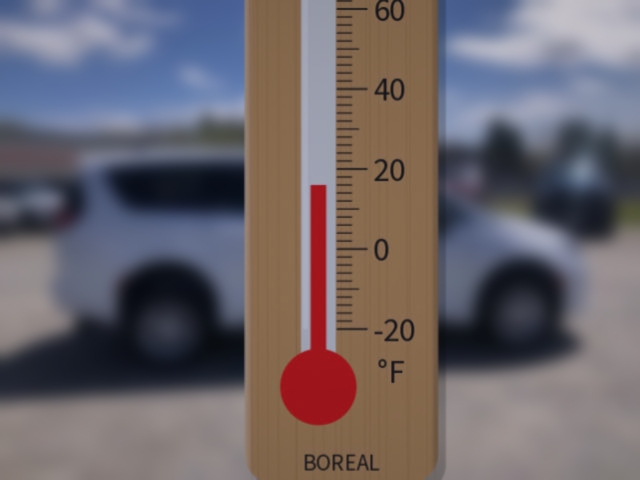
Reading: 16 °F
